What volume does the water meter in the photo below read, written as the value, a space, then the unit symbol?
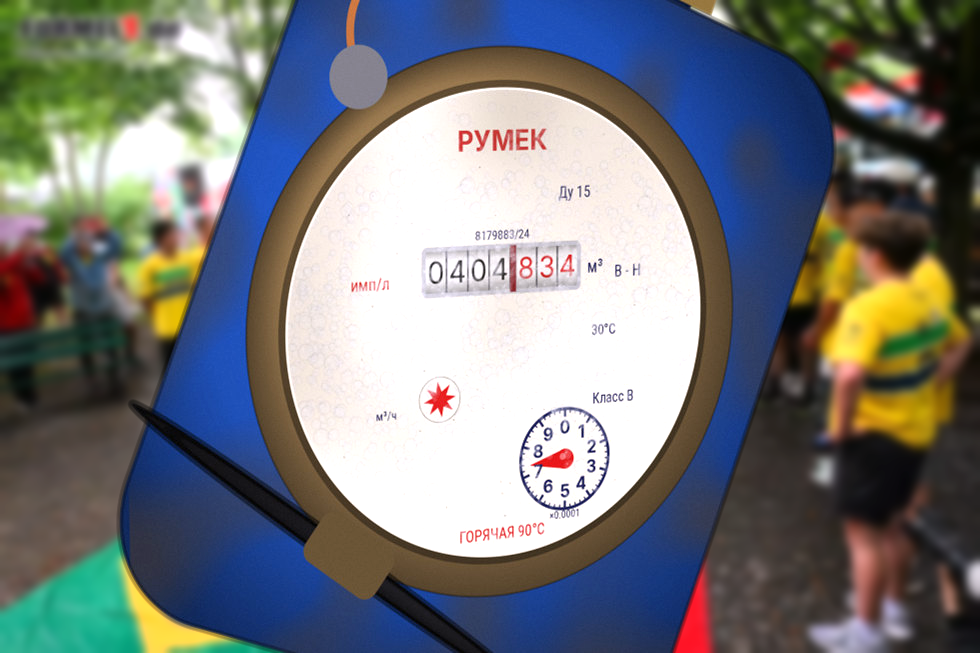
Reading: 404.8347 m³
